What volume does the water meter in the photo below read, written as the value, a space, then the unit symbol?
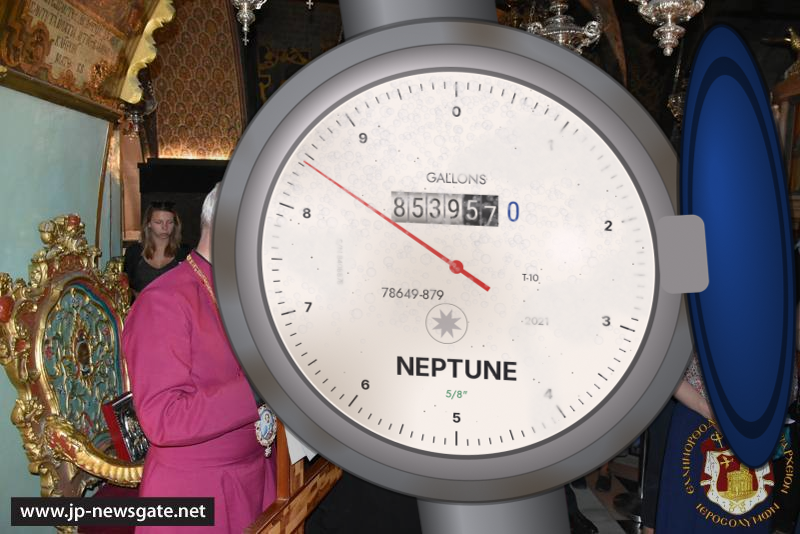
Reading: 8539568.4 gal
